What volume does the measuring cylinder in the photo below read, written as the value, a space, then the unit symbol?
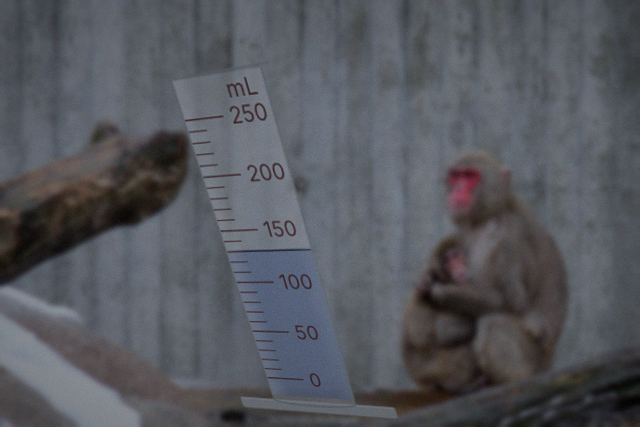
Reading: 130 mL
